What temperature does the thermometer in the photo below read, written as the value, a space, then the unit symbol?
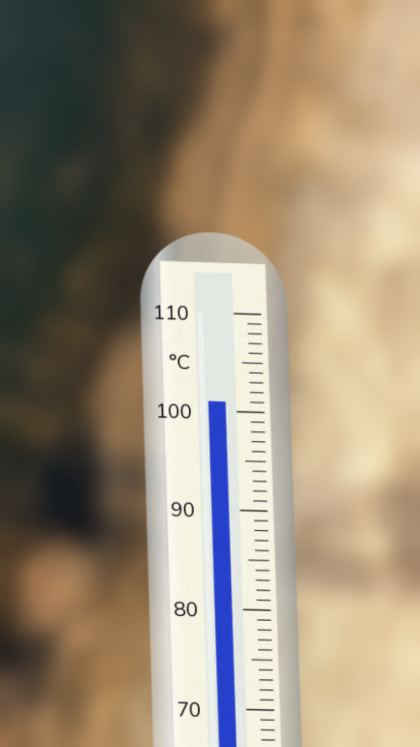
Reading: 101 °C
